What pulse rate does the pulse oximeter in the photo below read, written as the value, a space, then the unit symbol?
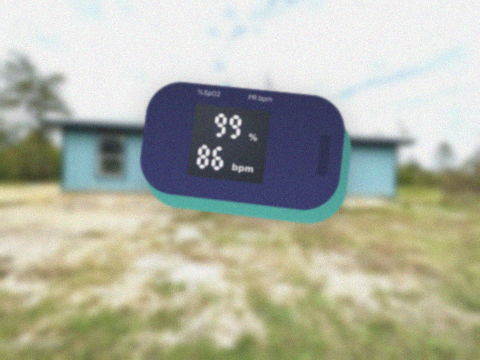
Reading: 86 bpm
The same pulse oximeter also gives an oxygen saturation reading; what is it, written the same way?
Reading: 99 %
